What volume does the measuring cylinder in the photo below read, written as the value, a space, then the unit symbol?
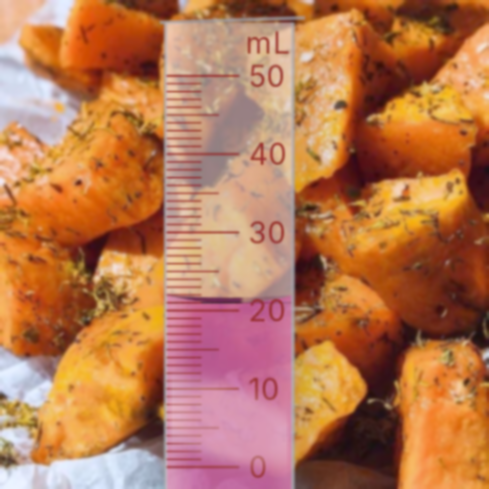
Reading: 21 mL
